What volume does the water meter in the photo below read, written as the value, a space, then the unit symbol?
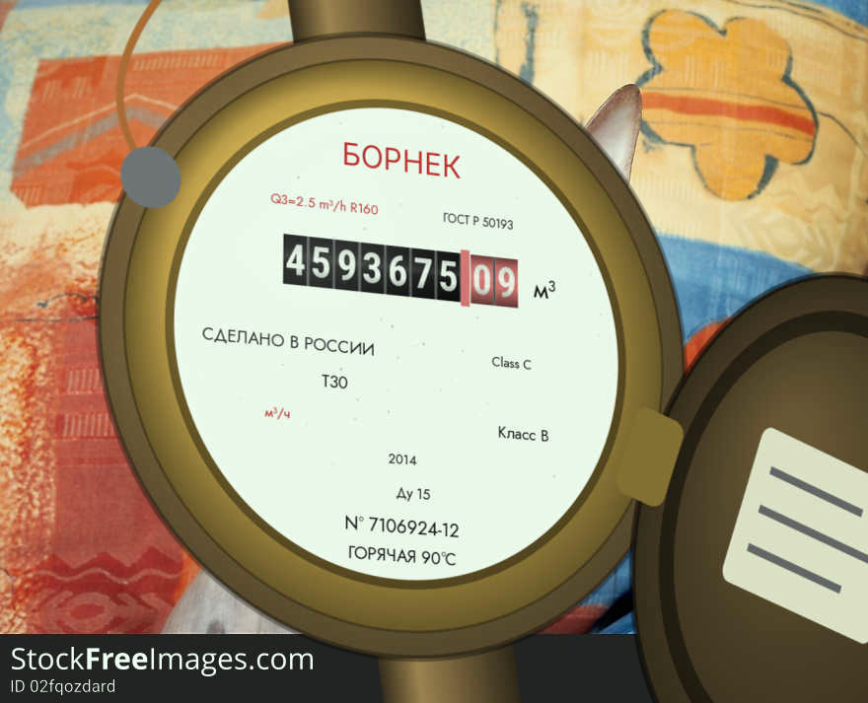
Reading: 4593675.09 m³
